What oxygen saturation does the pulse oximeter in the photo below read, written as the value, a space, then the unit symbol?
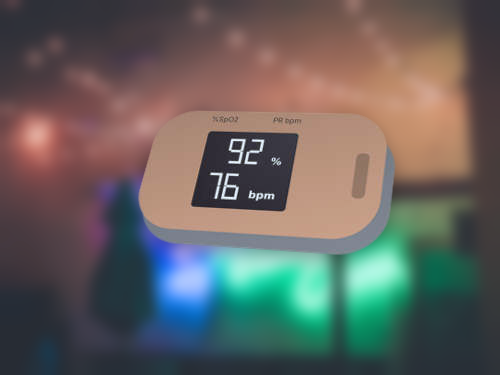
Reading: 92 %
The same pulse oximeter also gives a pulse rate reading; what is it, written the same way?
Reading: 76 bpm
